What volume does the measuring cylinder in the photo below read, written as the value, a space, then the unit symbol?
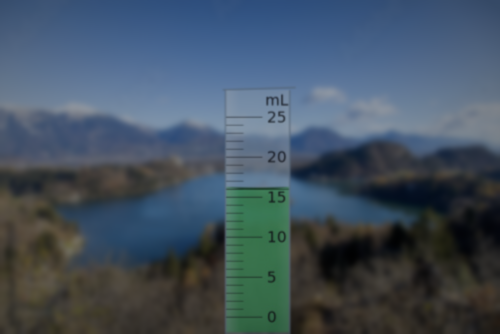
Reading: 16 mL
